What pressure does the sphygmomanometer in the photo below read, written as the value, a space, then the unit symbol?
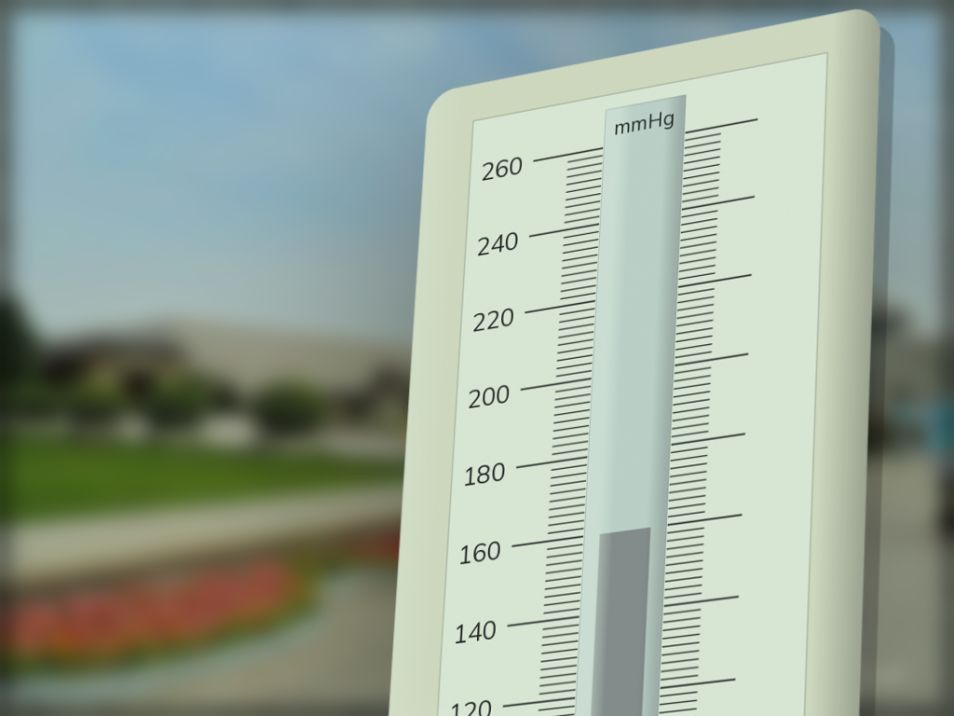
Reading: 160 mmHg
